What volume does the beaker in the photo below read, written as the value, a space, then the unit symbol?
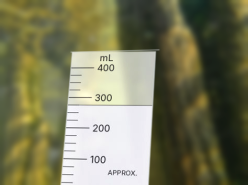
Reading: 275 mL
